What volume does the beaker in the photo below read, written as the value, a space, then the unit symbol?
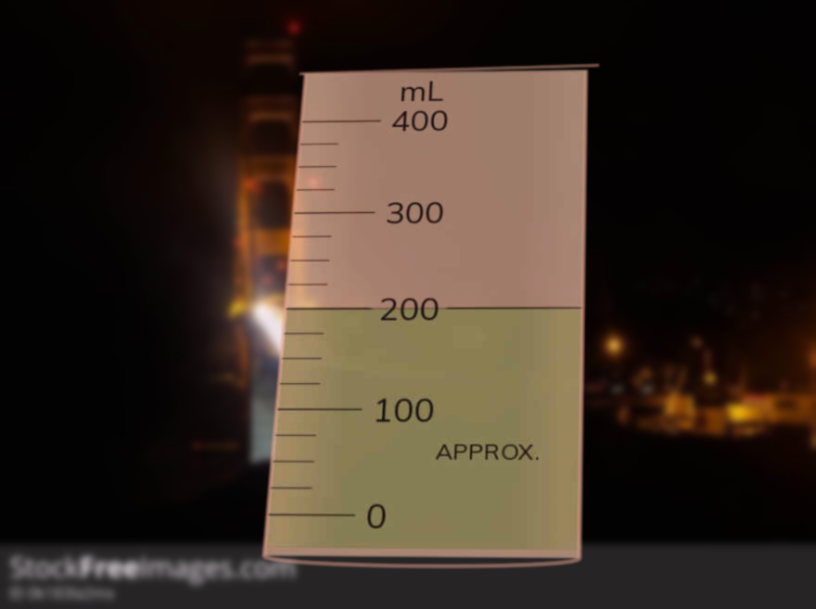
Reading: 200 mL
